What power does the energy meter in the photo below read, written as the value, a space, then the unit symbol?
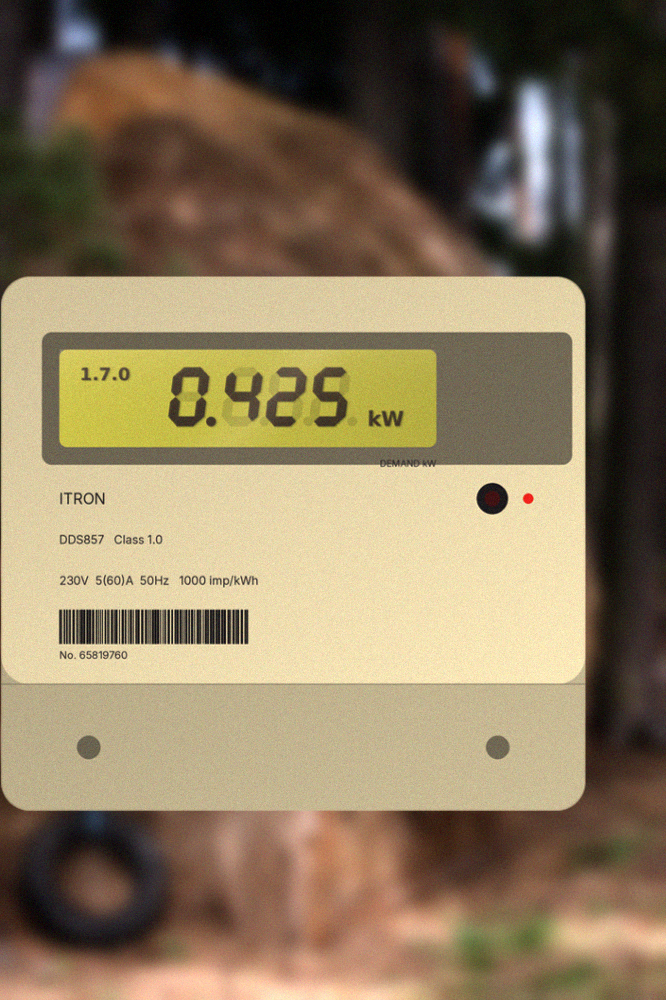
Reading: 0.425 kW
